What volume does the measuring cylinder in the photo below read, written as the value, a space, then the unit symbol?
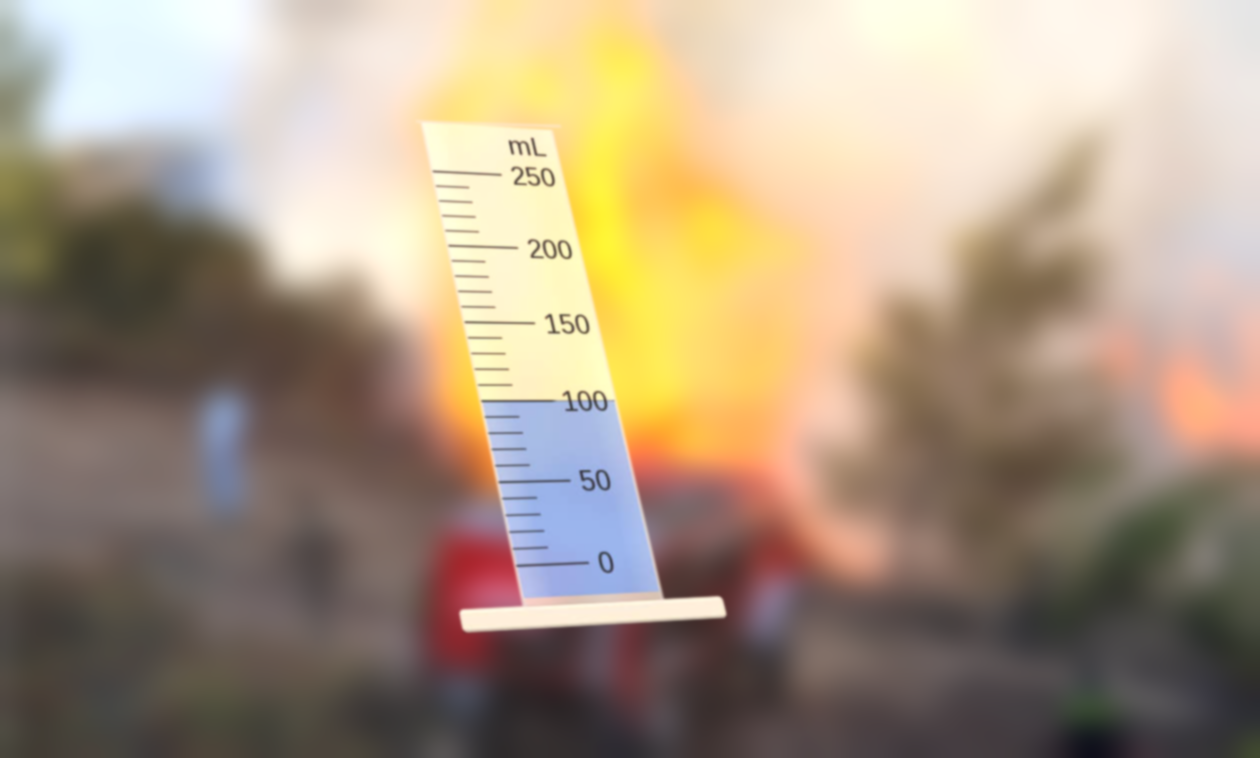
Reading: 100 mL
